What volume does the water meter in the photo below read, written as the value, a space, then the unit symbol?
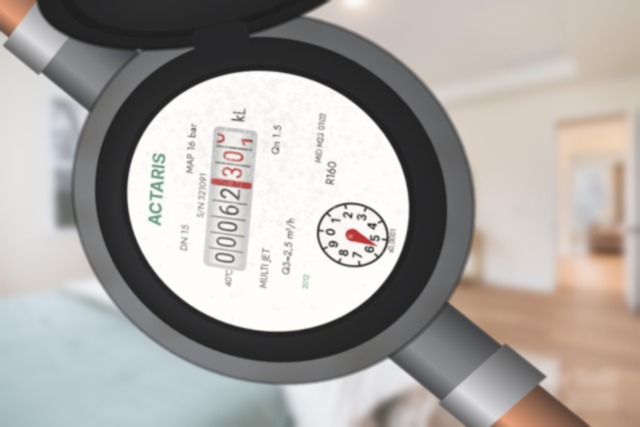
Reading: 62.3005 kL
